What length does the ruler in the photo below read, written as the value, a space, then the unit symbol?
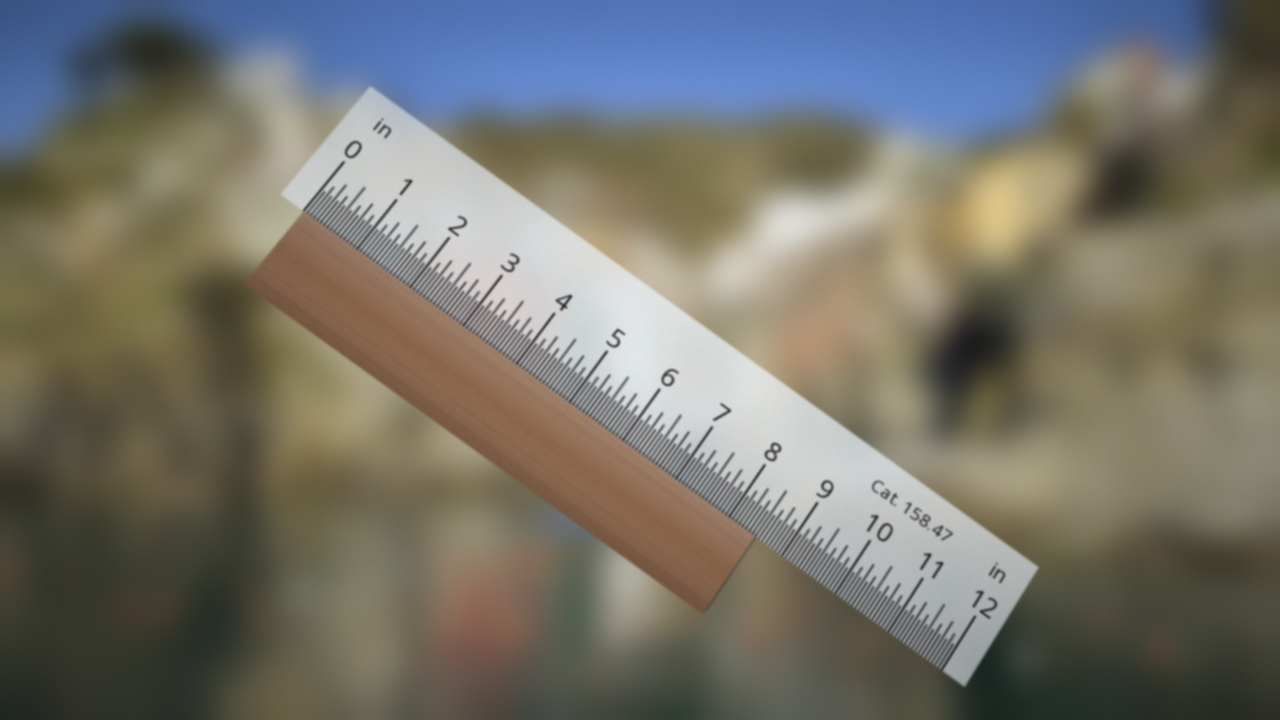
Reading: 8.5 in
